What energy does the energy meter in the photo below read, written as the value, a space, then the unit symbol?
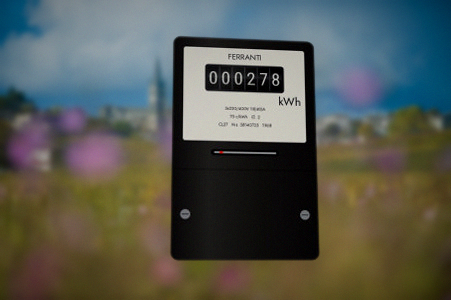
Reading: 278 kWh
